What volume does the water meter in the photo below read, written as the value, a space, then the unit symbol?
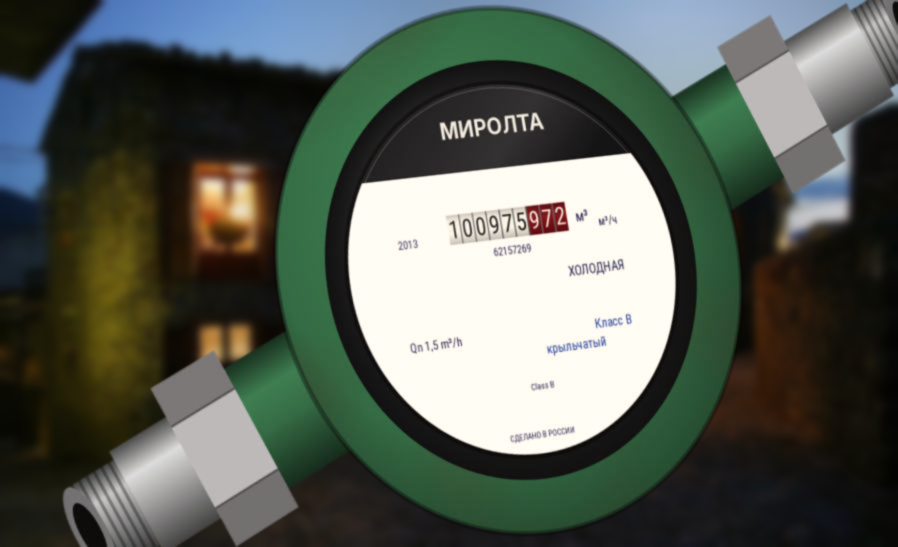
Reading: 100975.972 m³
